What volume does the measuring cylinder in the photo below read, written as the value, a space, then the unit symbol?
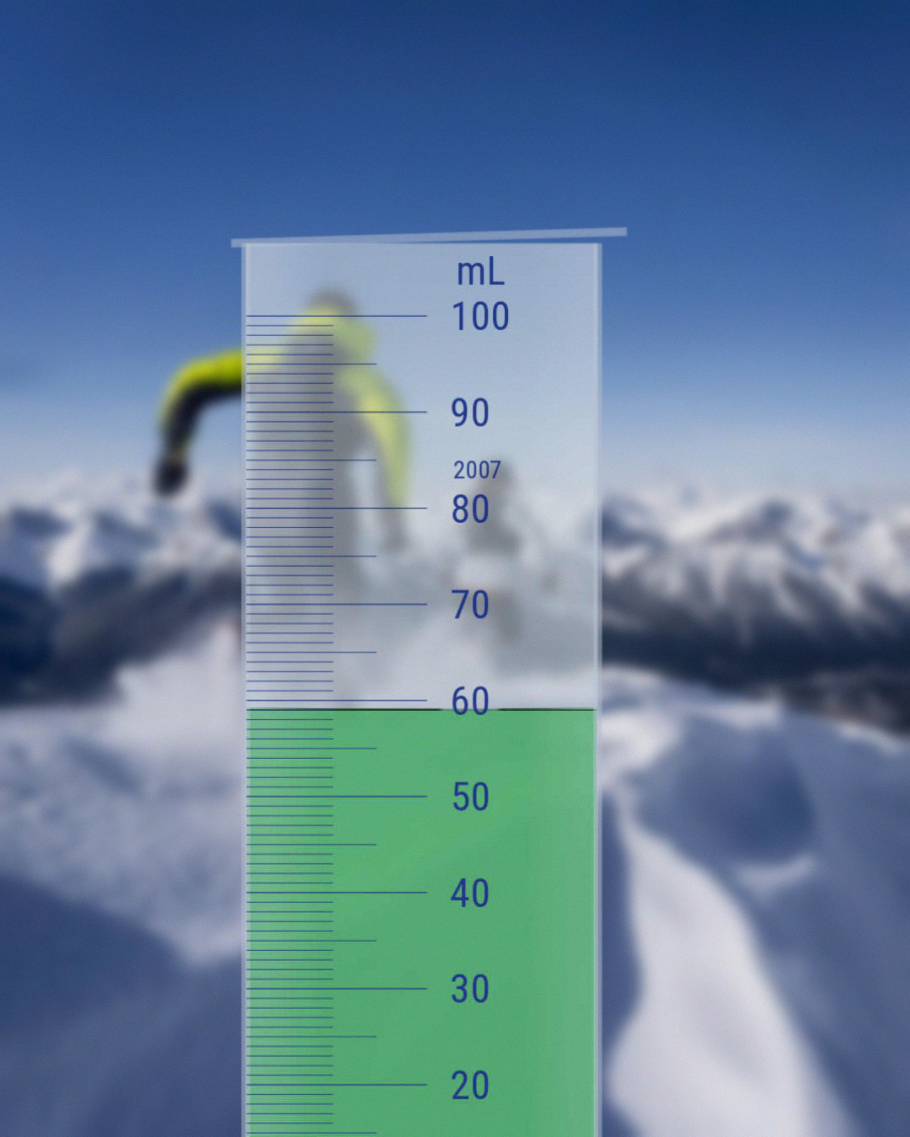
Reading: 59 mL
